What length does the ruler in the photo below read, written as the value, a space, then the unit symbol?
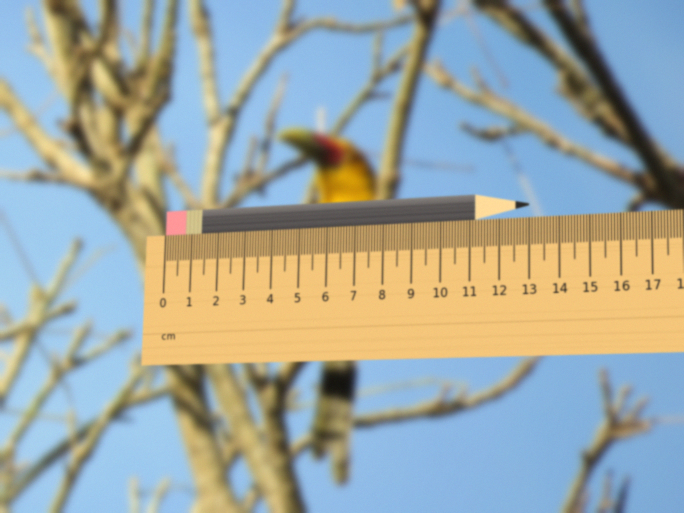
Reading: 13 cm
